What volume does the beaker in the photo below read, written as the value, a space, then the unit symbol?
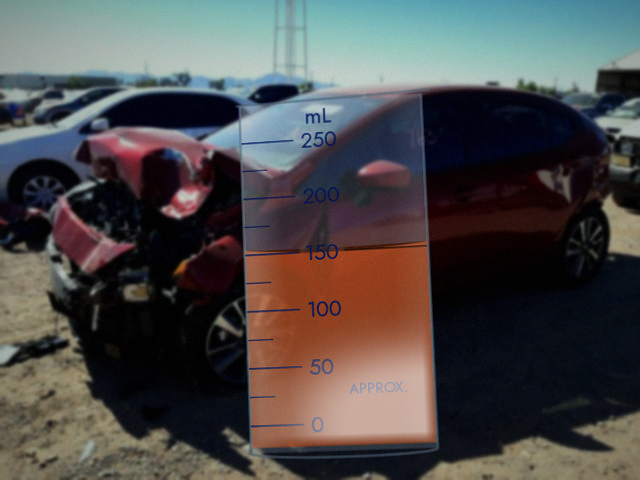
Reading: 150 mL
